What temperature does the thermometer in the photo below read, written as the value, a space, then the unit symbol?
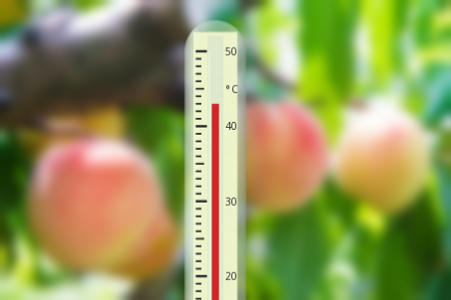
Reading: 43 °C
